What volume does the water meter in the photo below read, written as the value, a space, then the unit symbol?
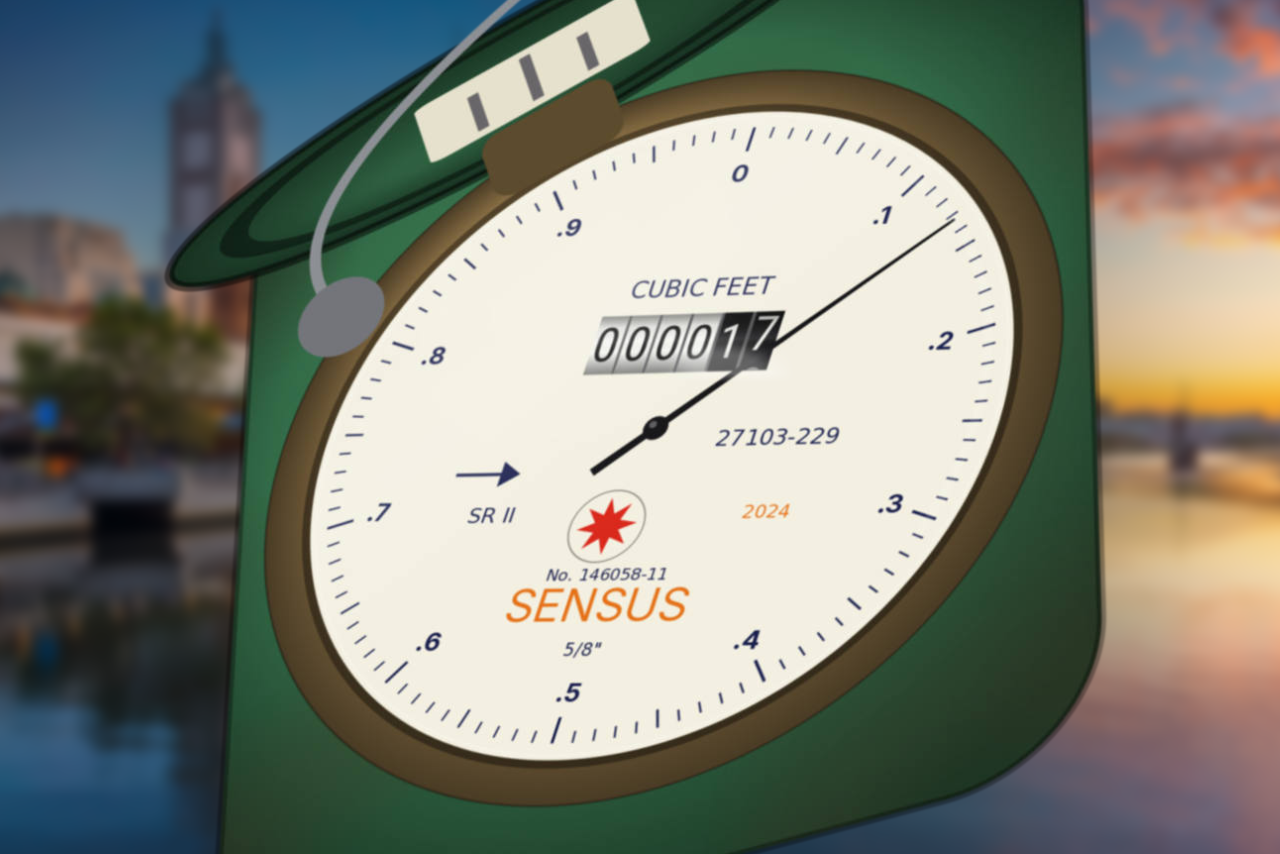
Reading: 17.13 ft³
